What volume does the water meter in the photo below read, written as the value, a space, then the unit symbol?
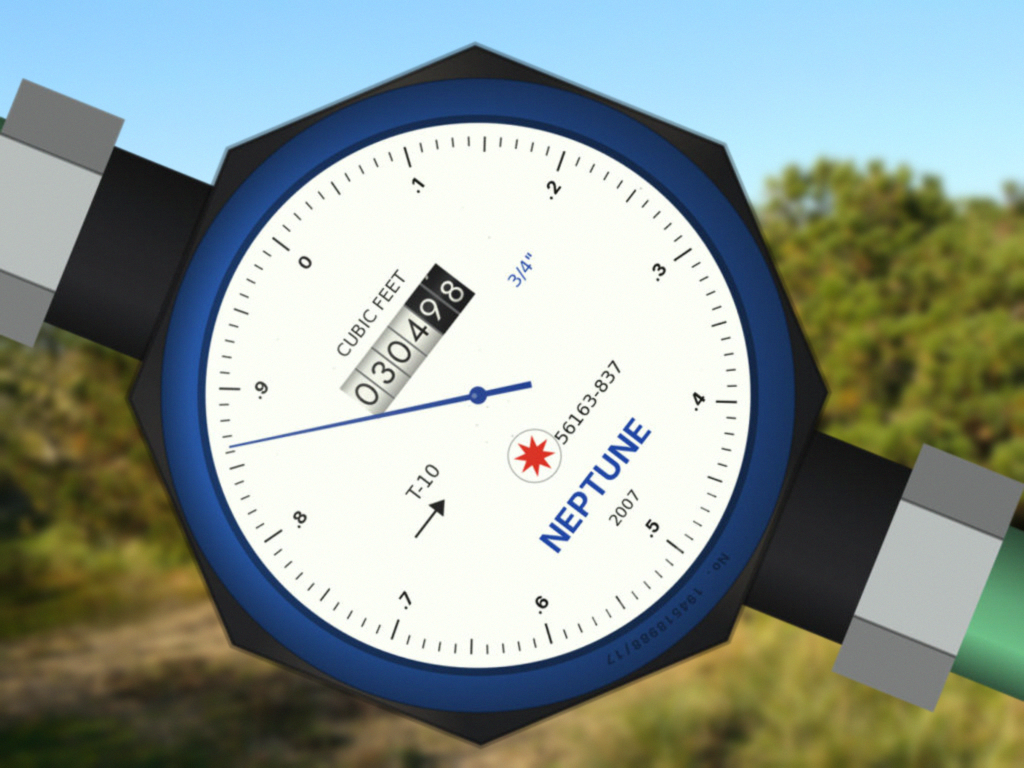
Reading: 30497.86 ft³
